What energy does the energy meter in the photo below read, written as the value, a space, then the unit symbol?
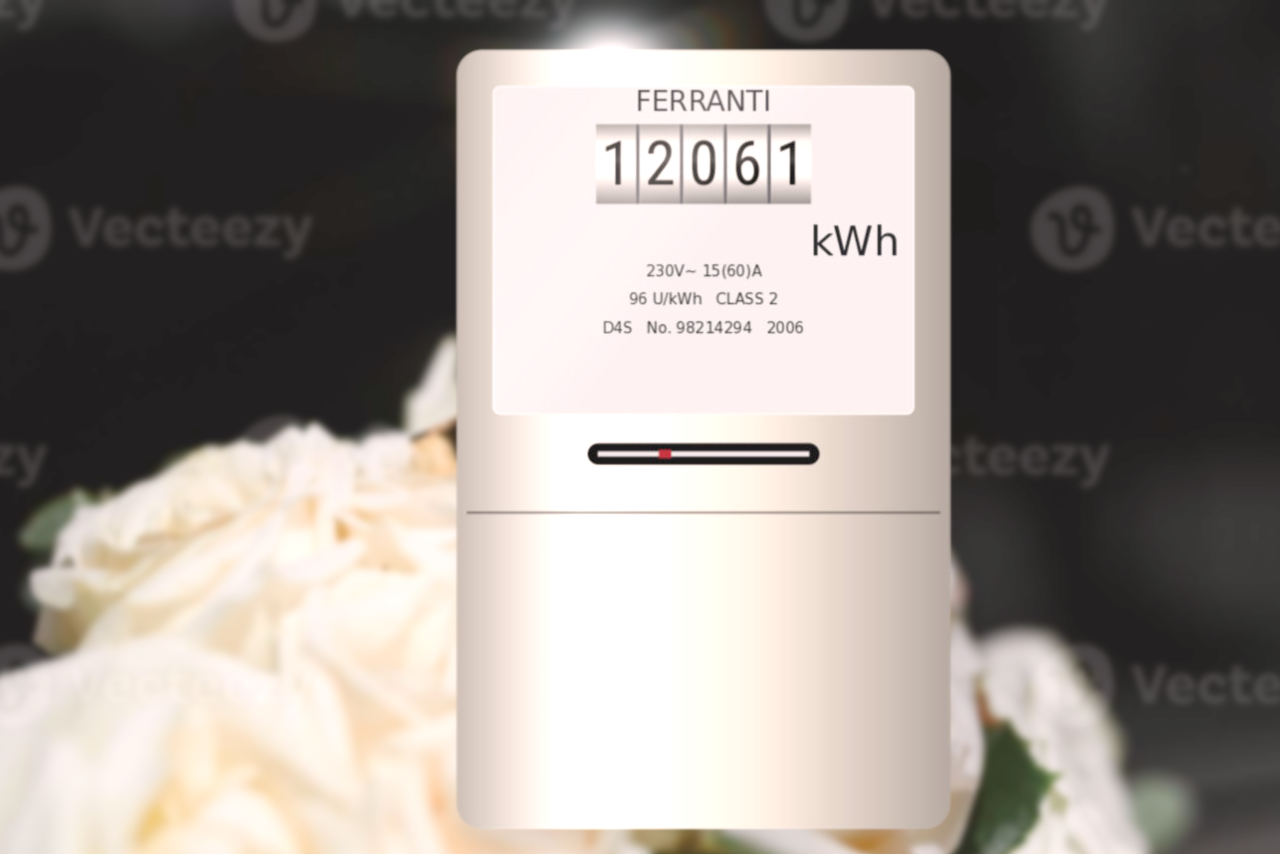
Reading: 12061 kWh
